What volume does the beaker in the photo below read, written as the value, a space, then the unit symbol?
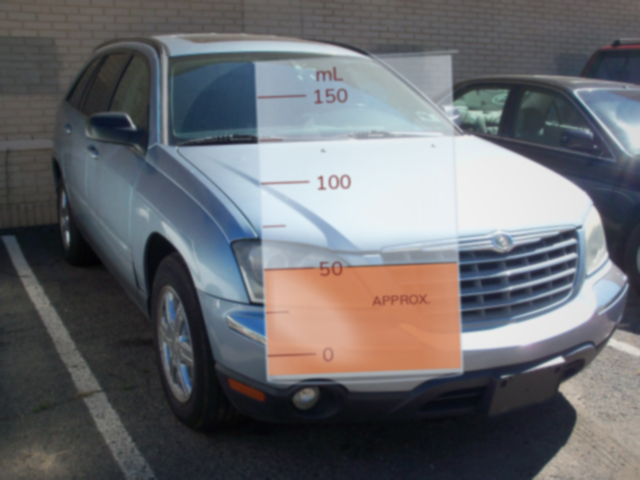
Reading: 50 mL
